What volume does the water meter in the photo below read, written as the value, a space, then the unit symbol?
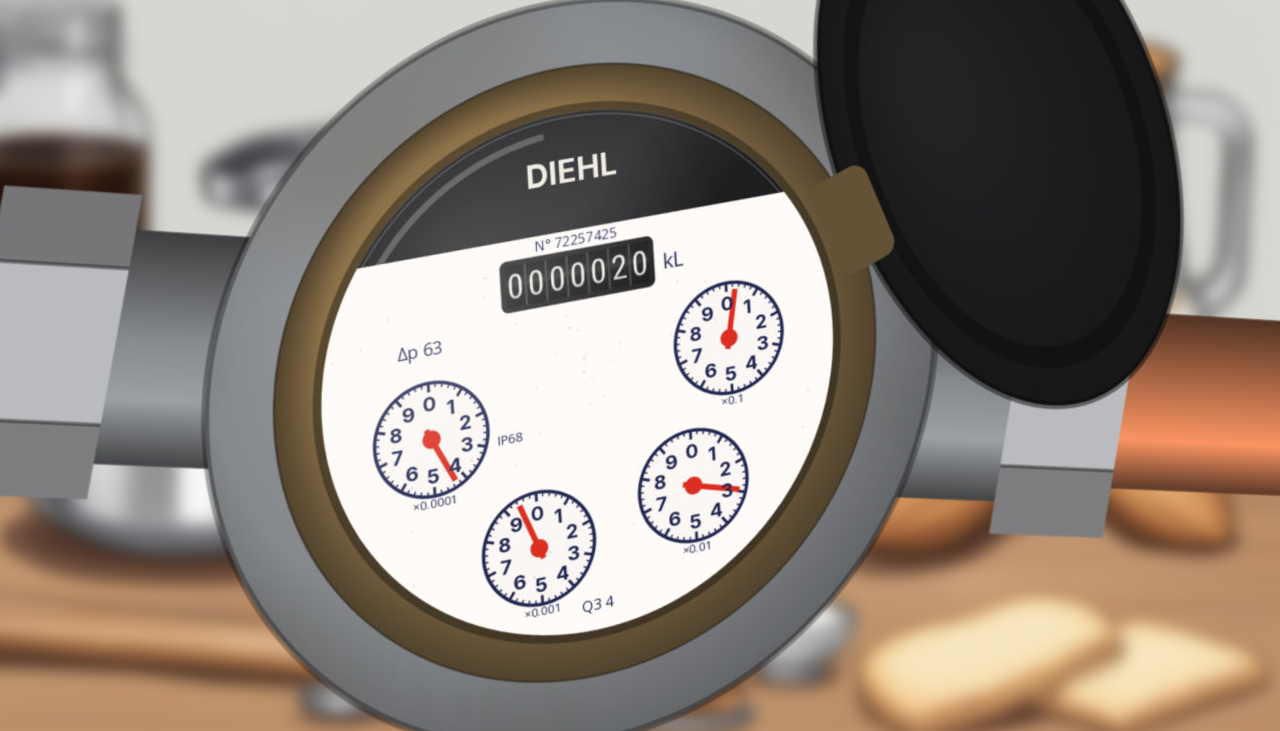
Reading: 20.0294 kL
